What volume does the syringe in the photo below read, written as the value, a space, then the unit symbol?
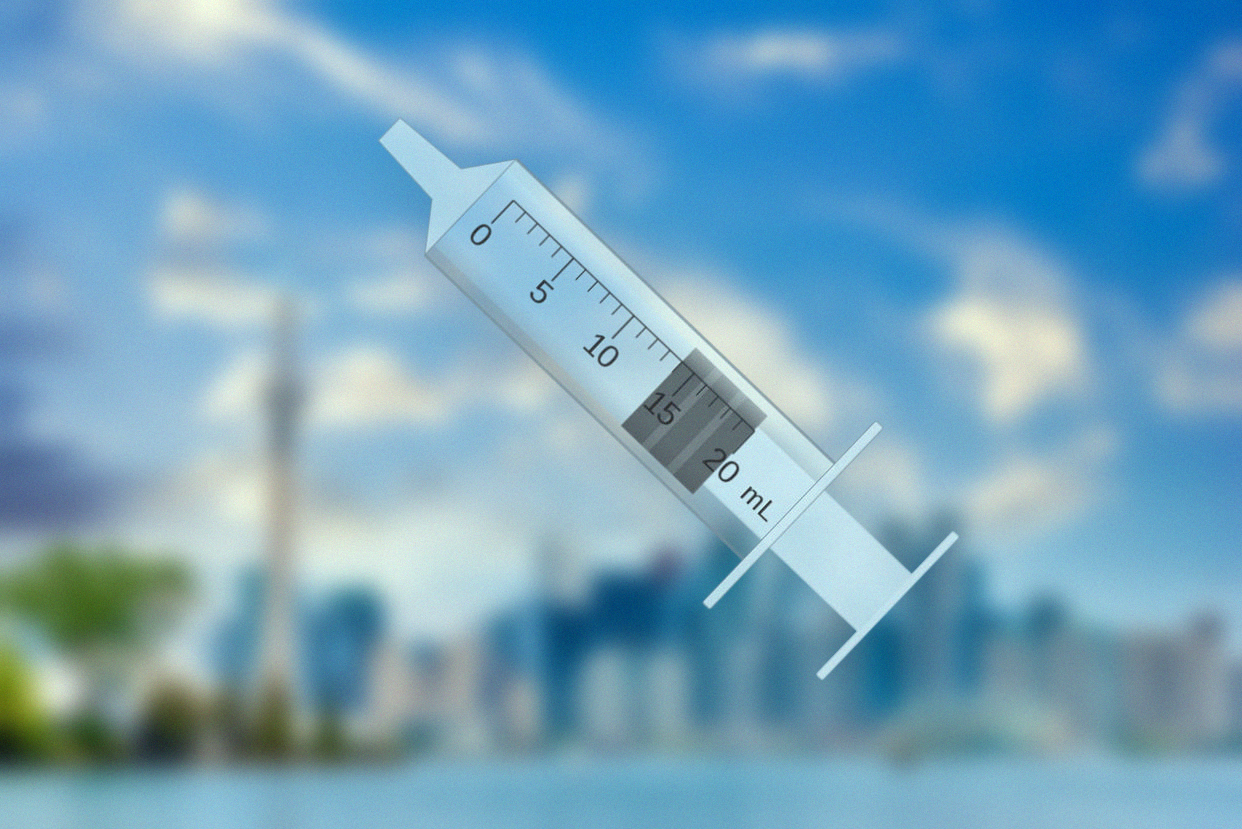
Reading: 14 mL
